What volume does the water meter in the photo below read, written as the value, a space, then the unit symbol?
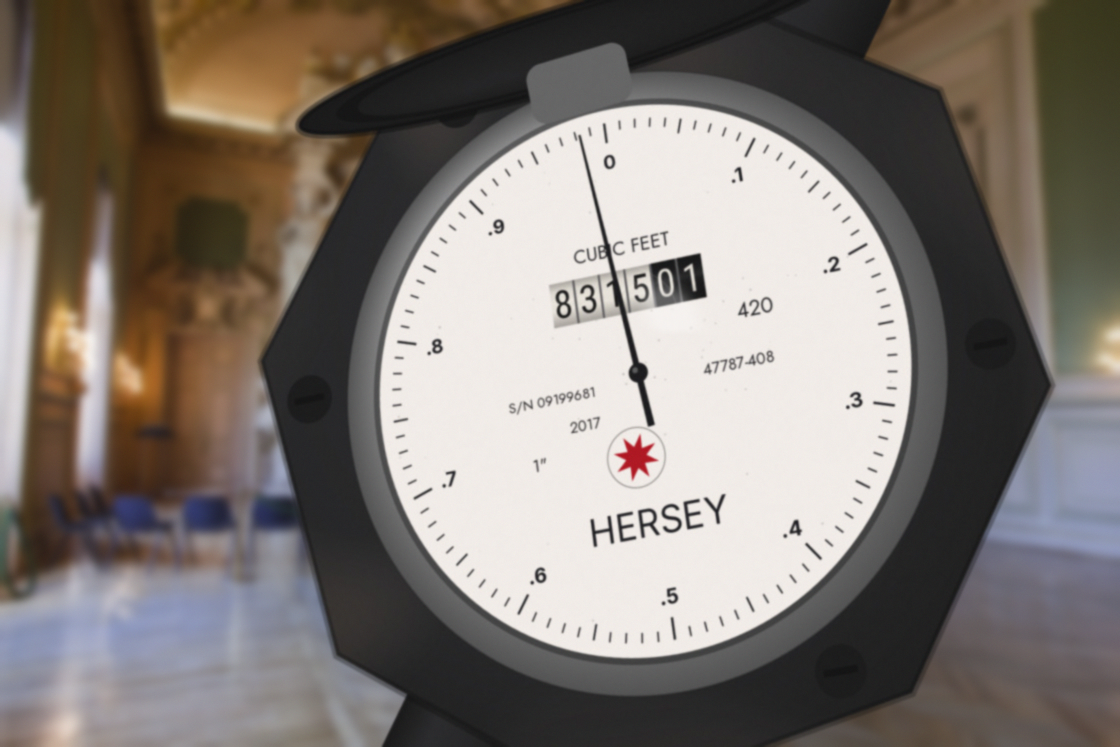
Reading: 831500.98 ft³
